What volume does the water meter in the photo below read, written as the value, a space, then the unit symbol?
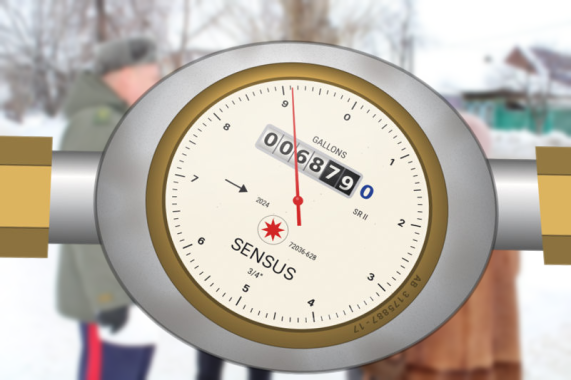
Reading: 68789.1 gal
